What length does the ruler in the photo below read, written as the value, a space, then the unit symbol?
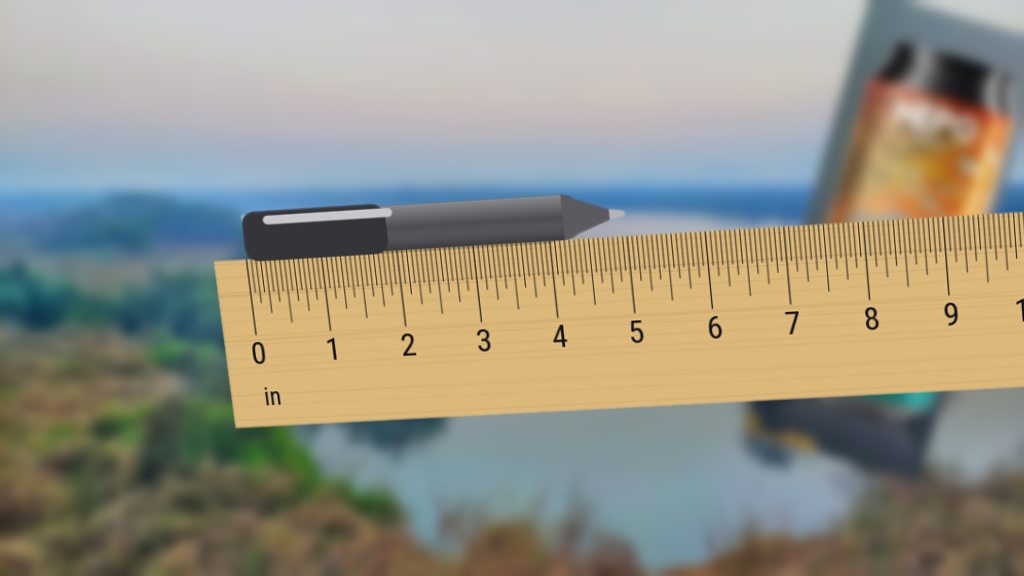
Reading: 5 in
